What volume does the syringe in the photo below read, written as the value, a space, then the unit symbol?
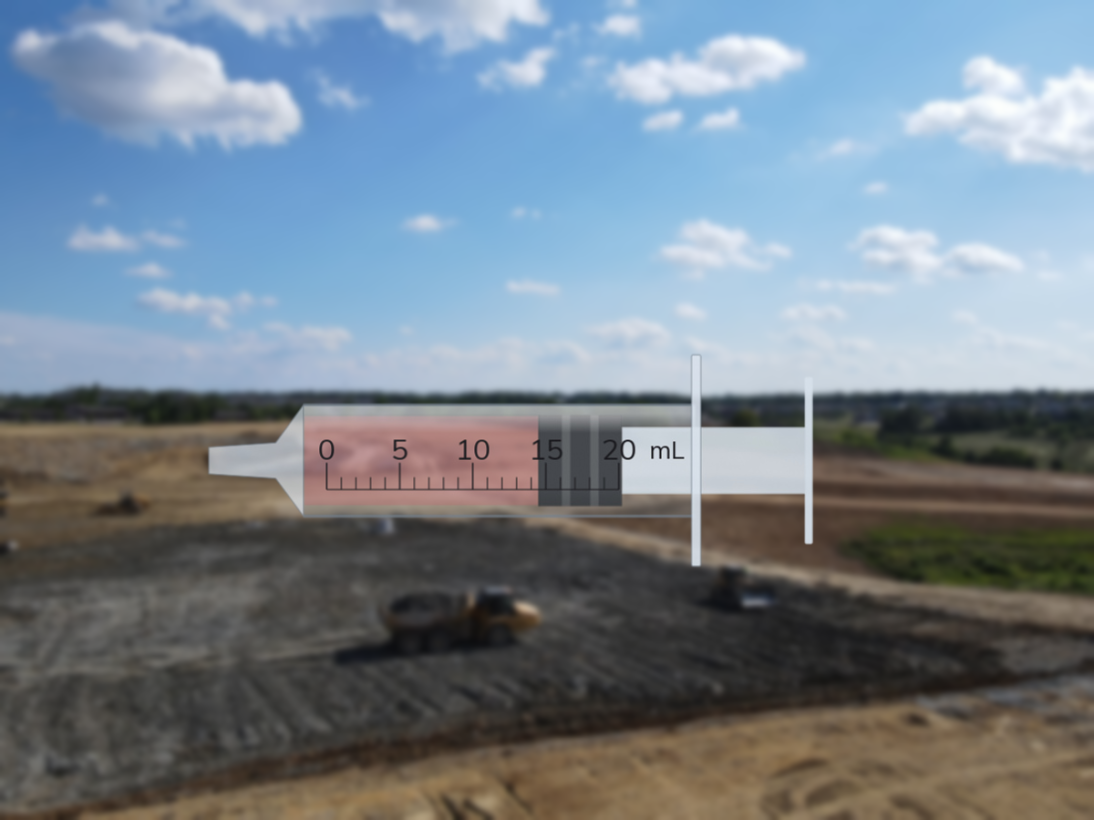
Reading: 14.5 mL
